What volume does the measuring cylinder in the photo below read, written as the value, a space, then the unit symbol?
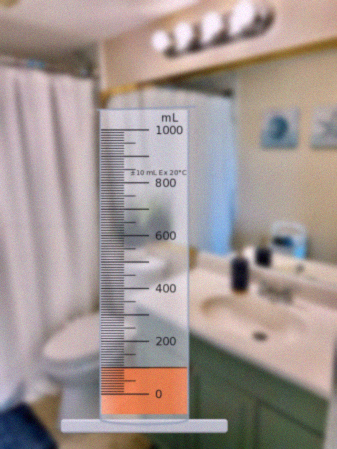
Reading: 100 mL
